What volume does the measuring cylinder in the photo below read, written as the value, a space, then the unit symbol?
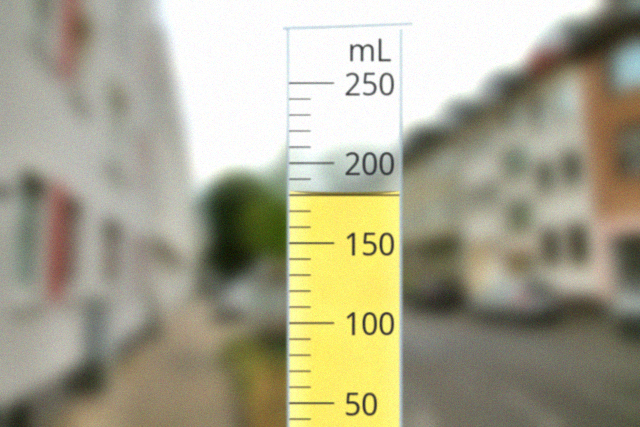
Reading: 180 mL
